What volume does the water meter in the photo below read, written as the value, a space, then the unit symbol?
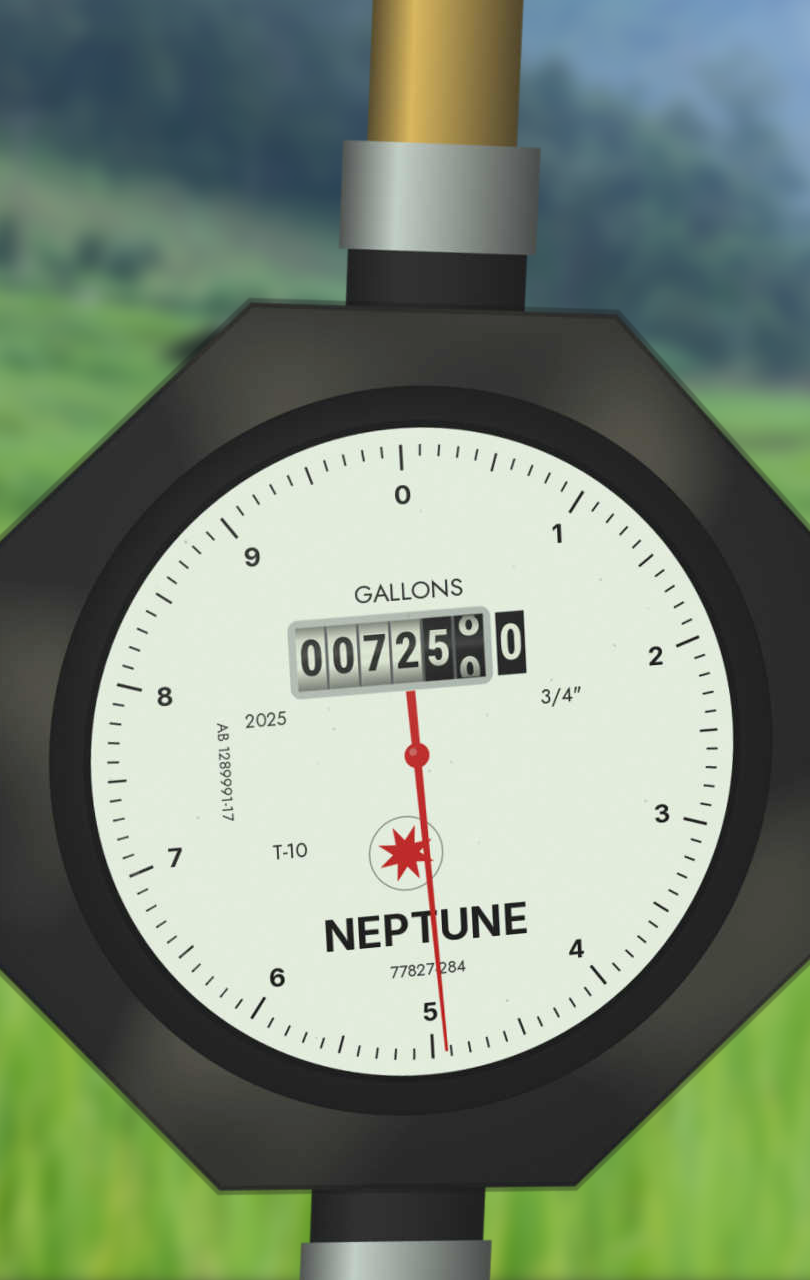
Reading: 72584.9 gal
